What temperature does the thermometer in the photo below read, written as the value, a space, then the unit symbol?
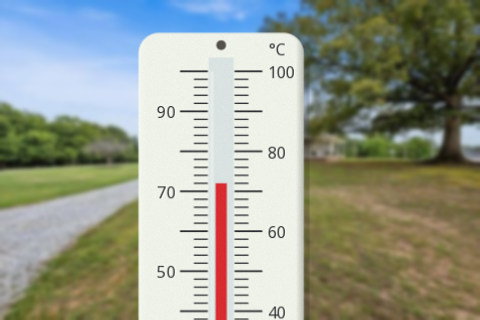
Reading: 72 °C
